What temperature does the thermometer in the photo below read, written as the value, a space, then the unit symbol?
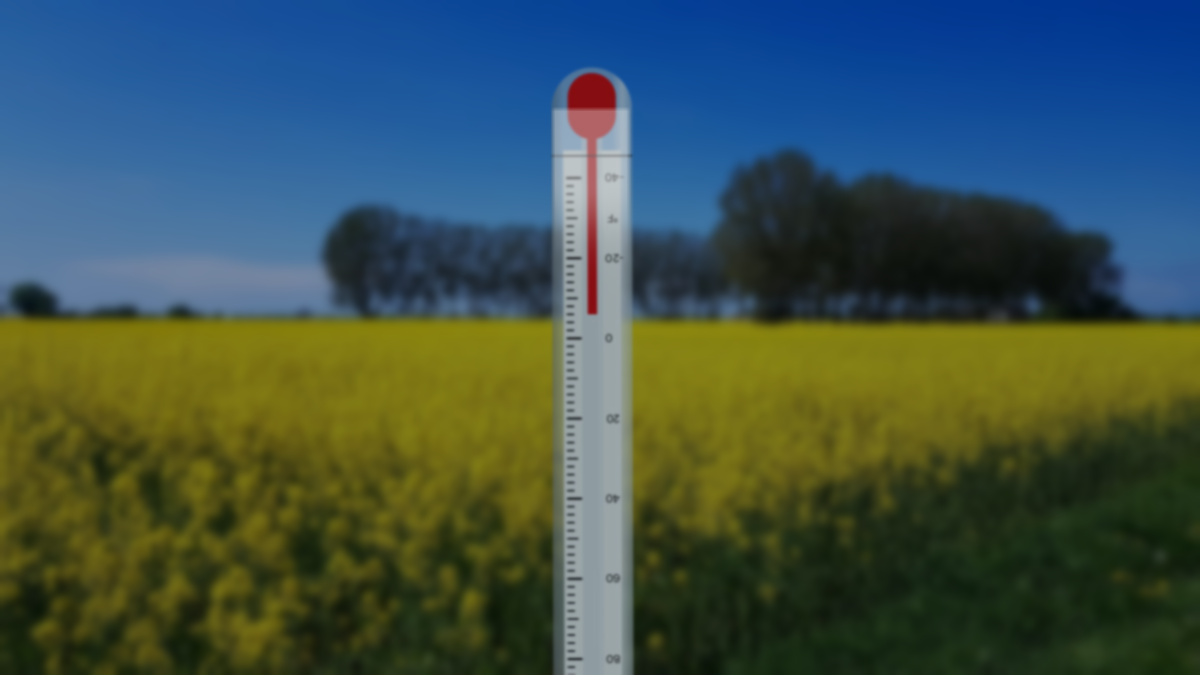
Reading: -6 °F
